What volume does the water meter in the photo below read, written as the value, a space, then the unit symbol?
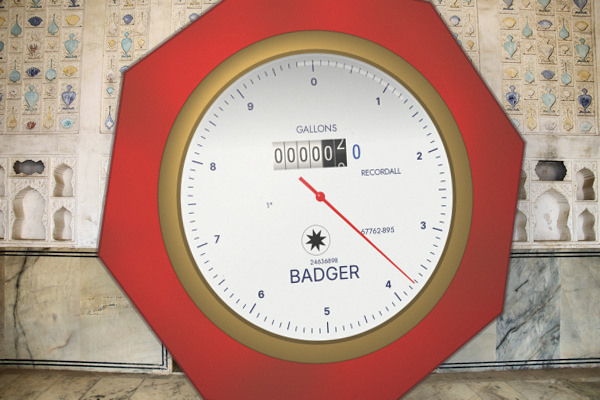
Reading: 23.7 gal
